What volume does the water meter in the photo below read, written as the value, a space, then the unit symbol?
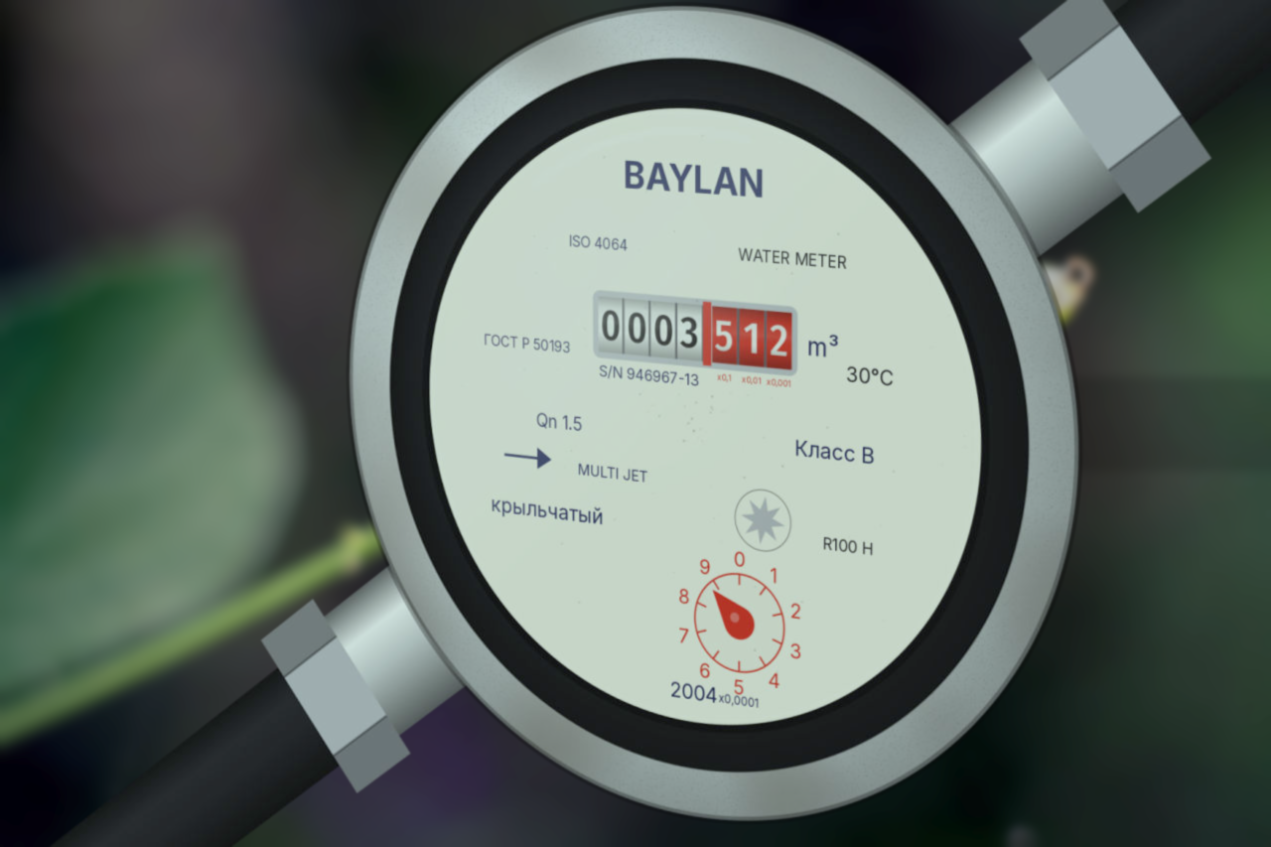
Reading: 3.5128 m³
